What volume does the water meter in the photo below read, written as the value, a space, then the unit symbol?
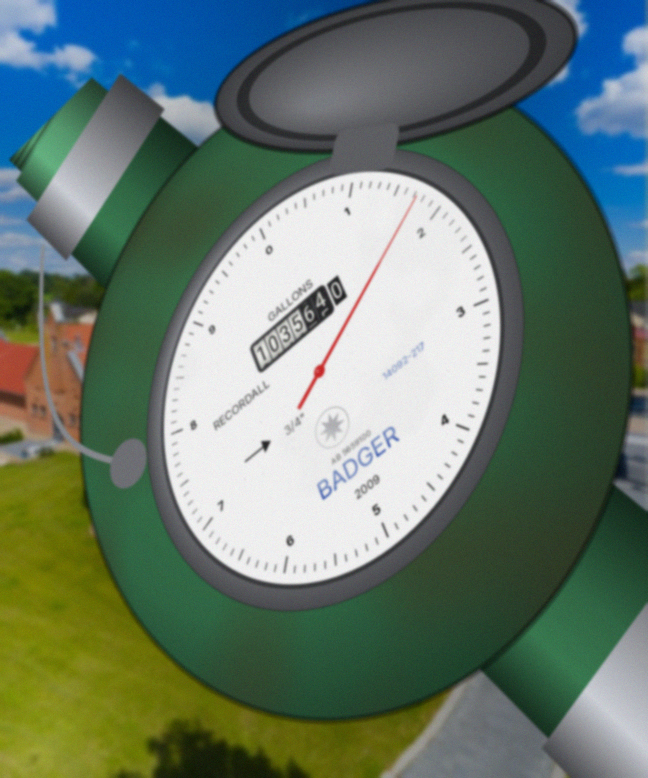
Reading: 1035641.7 gal
